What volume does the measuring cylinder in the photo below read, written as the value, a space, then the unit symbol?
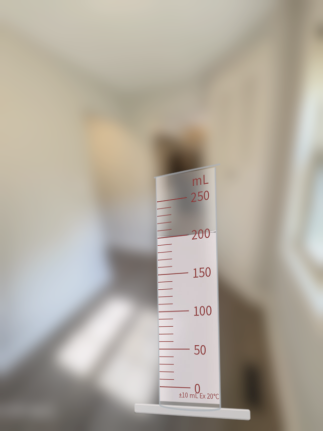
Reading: 200 mL
